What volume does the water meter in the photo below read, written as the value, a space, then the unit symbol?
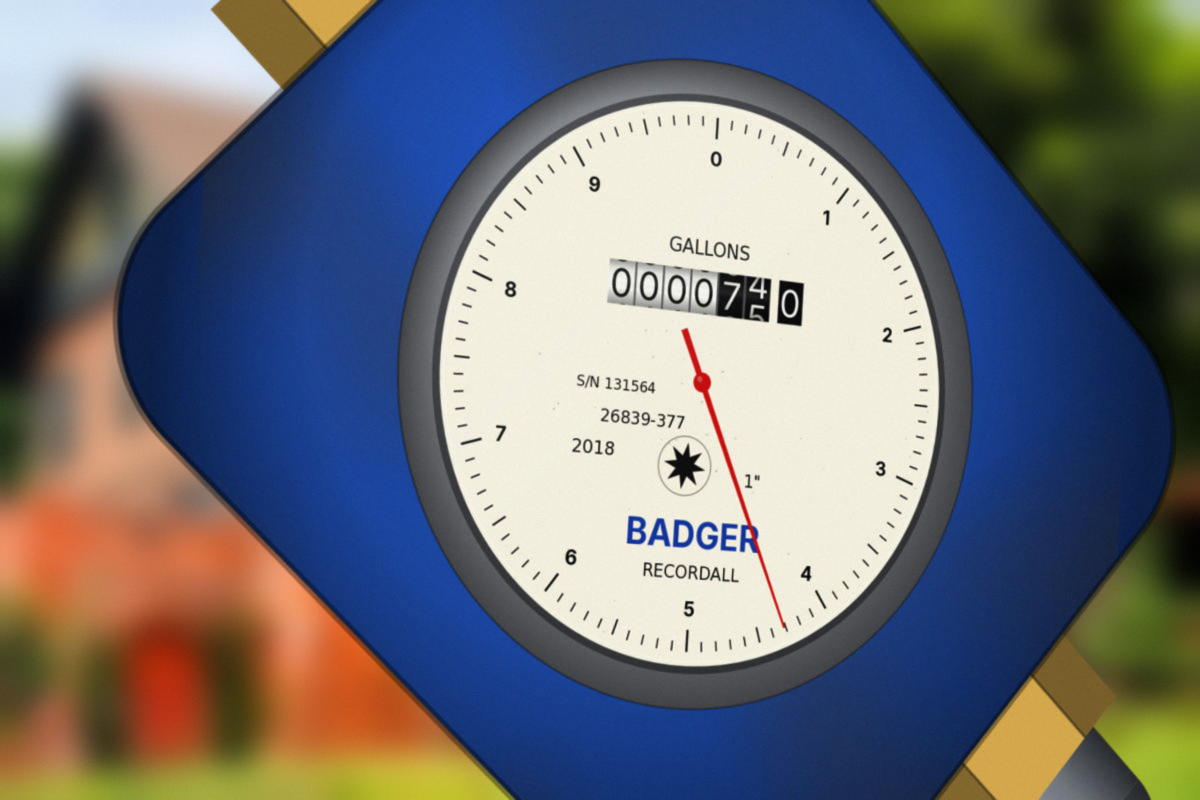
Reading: 744.3 gal
